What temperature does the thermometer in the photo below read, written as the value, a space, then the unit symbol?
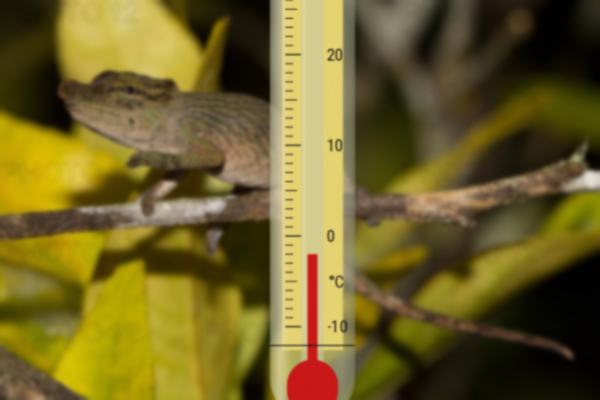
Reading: -2 °C
